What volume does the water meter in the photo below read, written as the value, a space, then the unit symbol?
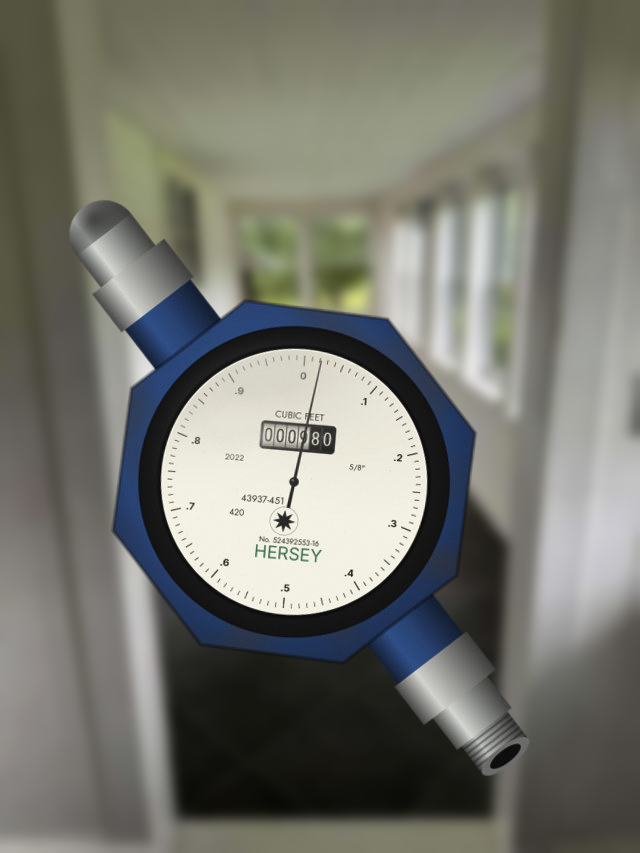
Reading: 980.02 ft³
